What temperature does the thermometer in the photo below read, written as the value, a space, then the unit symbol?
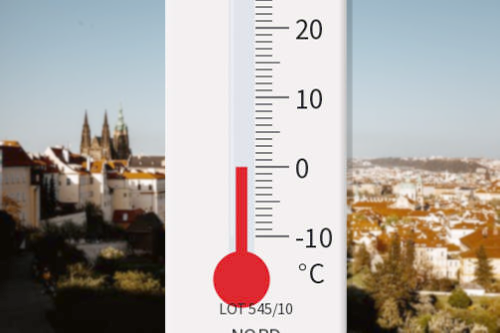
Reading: 0 °C
